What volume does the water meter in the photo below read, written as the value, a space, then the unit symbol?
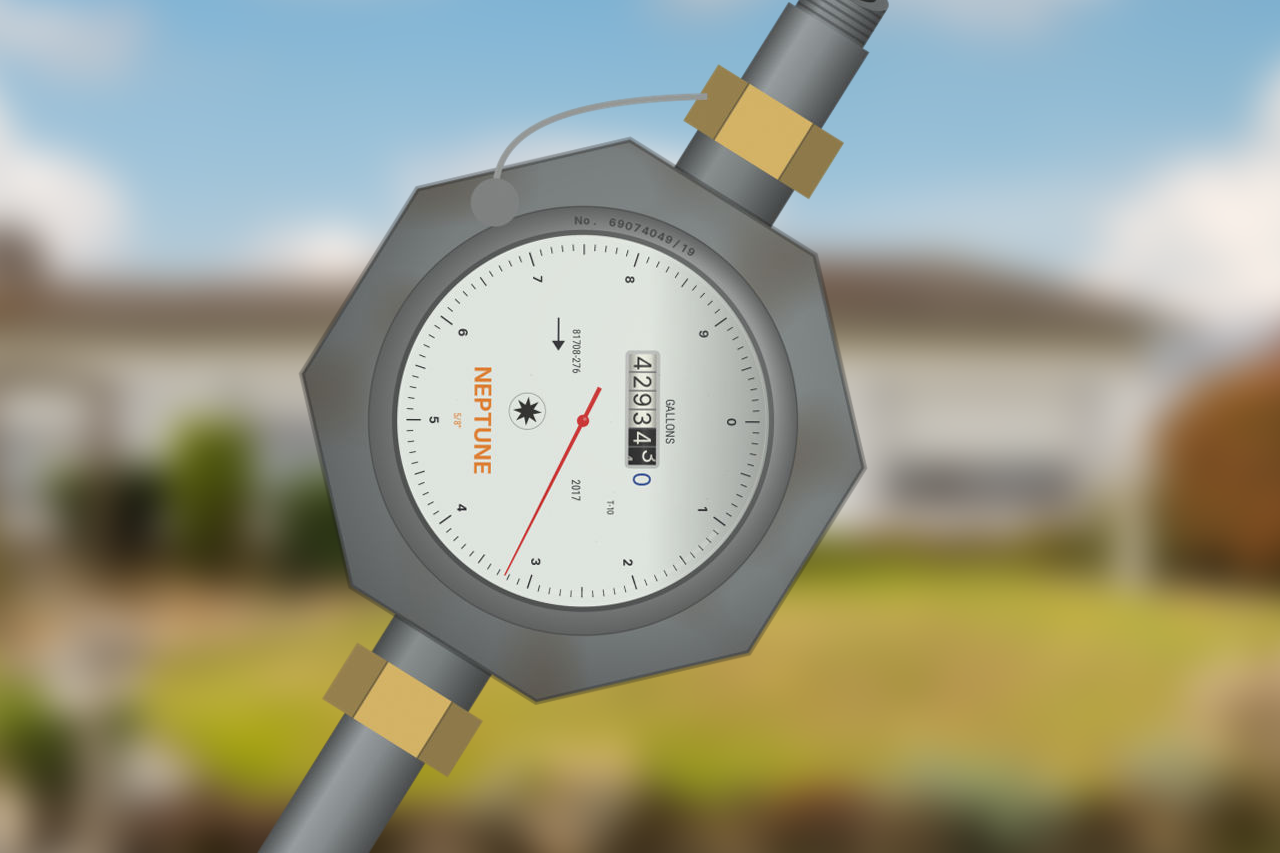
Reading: 4293433.2 gal
